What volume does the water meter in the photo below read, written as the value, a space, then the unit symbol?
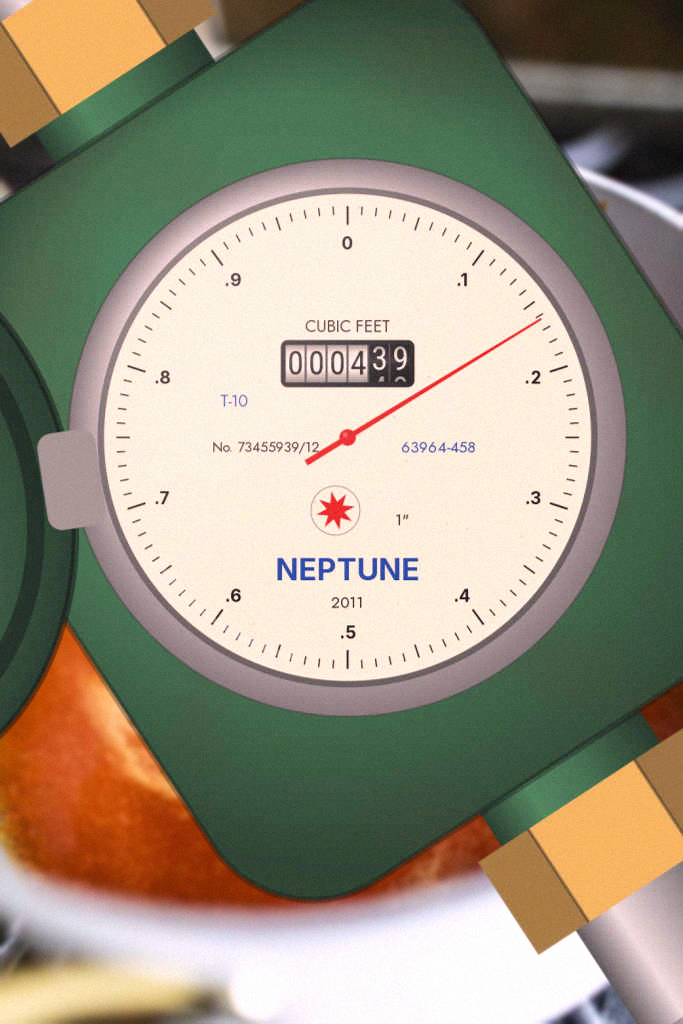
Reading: 439.16 ft³
